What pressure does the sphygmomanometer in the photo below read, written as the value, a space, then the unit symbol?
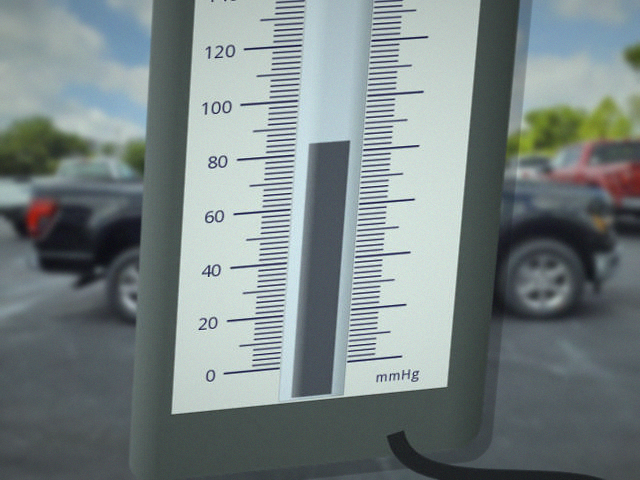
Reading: 84 mmHg
